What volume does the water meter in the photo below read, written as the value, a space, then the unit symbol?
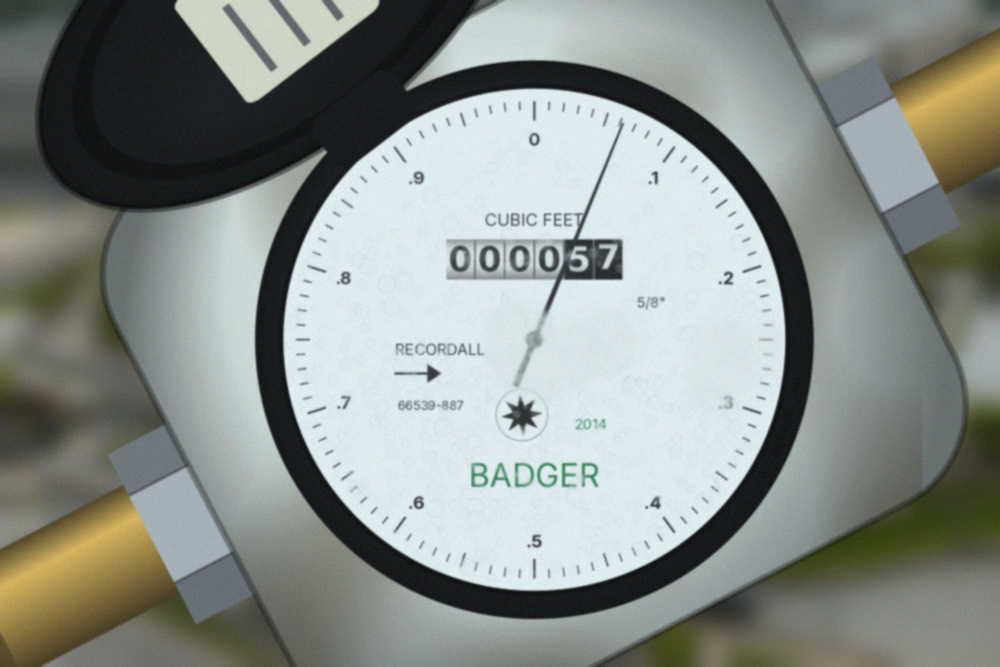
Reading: 57.06 ft³
